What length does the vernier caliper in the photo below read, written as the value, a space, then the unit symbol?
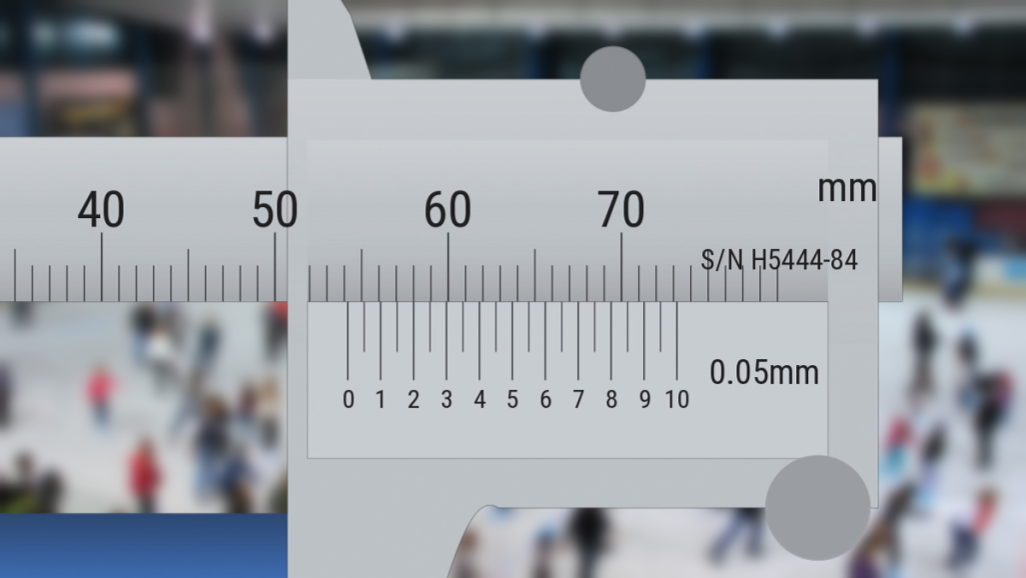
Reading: 54.2 mm
